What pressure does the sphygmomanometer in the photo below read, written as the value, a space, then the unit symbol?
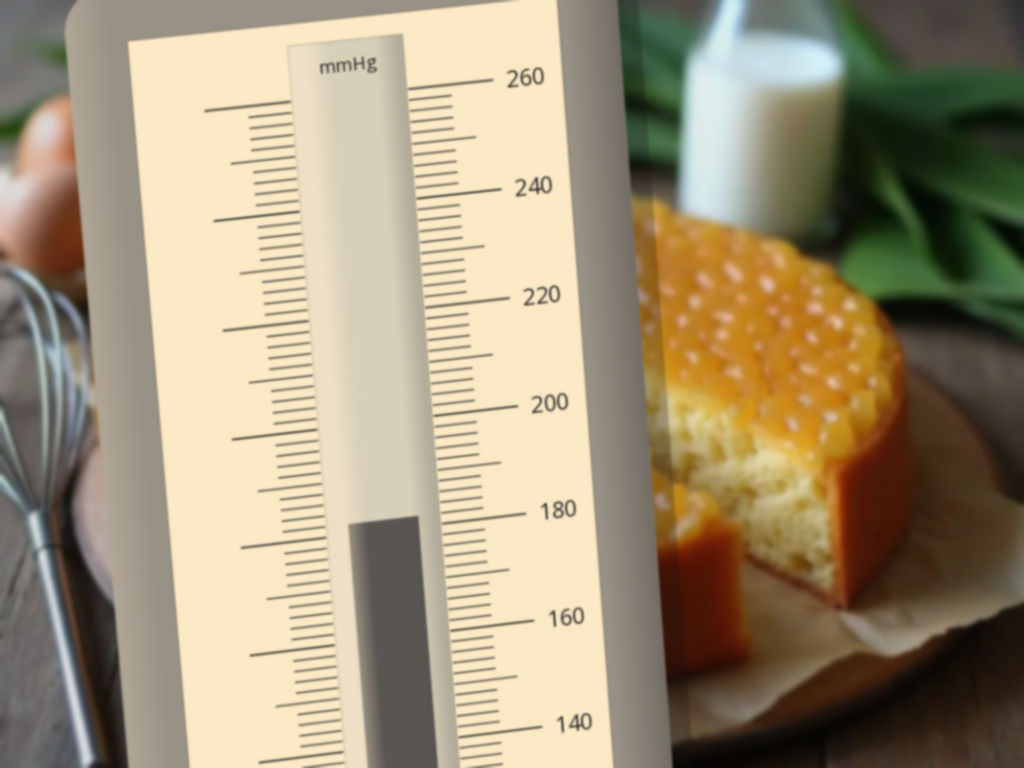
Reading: 182 mmHg
